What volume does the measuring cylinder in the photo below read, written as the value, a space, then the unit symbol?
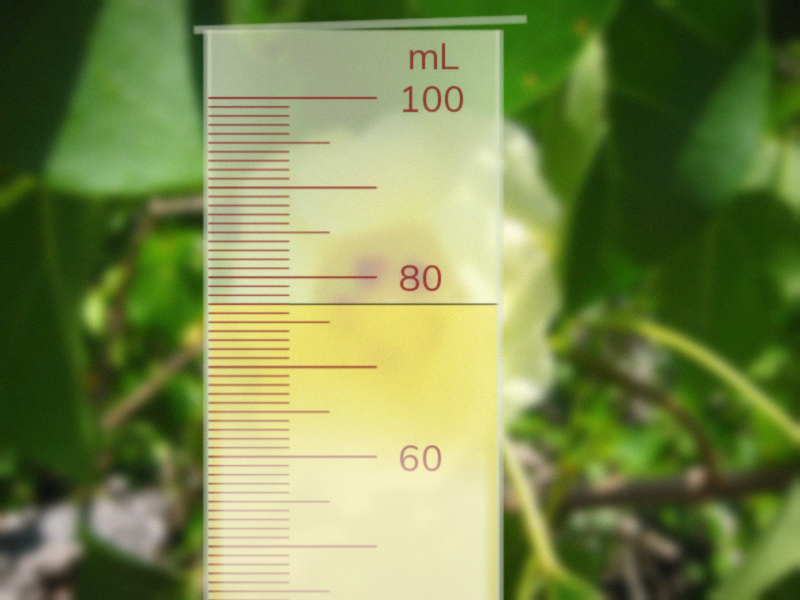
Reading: 77 mL
